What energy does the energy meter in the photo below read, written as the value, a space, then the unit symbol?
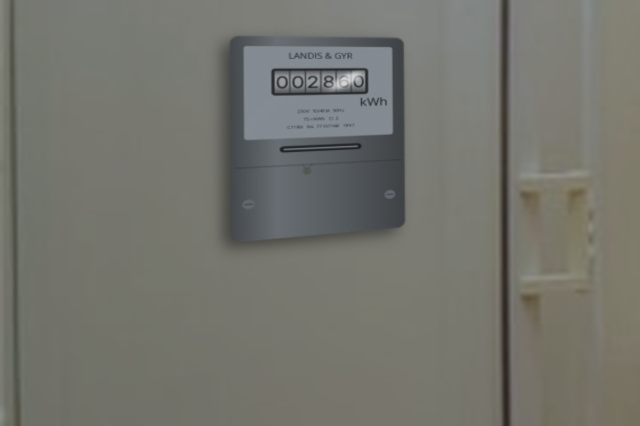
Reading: 2860 kWh
